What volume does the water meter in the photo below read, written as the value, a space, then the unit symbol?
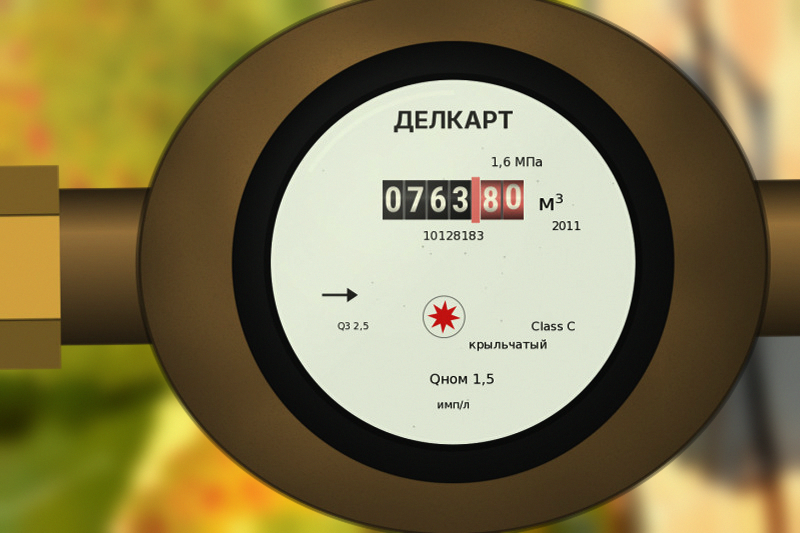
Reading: 763.80 m³
